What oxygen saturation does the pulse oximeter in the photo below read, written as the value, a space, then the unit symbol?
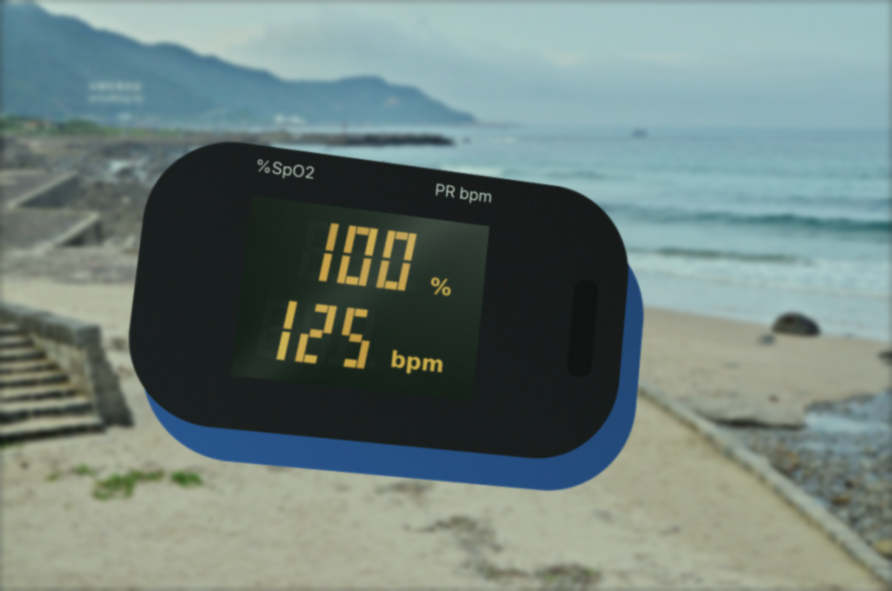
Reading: 100 %
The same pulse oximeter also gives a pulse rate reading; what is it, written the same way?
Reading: 125 bpm
